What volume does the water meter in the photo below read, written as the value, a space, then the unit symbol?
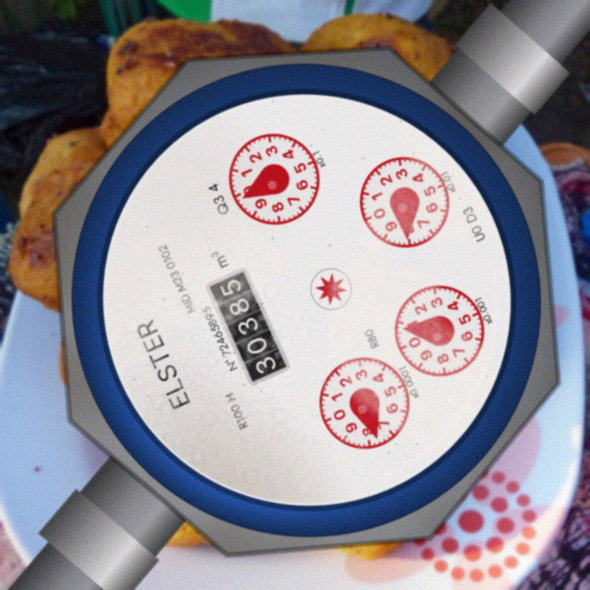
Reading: 30384.9807 m³
